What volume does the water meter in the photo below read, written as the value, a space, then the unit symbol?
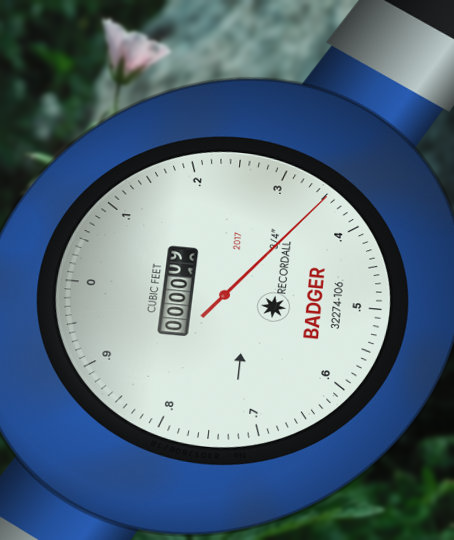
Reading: 9.35 ft³
